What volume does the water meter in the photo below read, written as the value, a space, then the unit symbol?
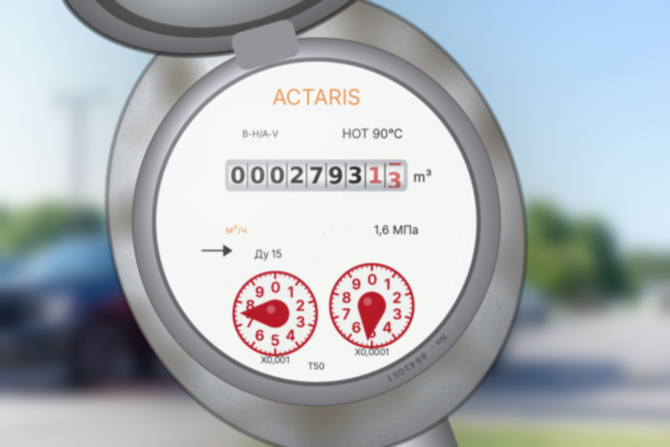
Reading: 2793.1275 m³
